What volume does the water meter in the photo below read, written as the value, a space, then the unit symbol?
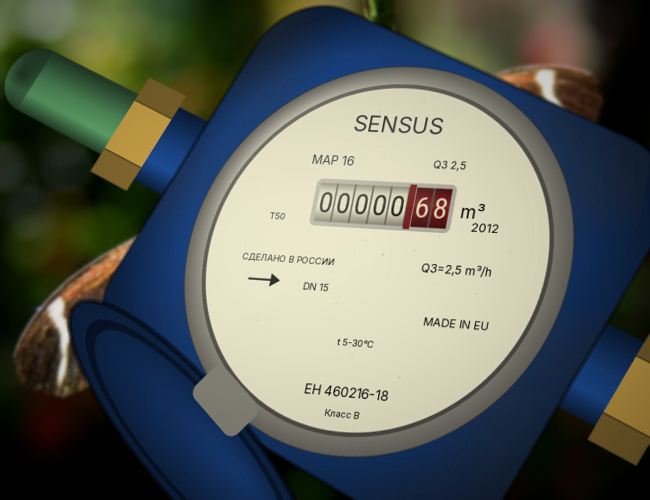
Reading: 0.68 m³
